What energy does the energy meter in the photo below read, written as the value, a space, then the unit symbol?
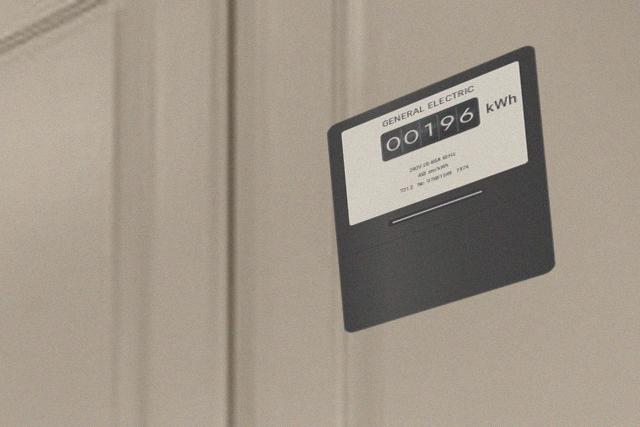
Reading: 196 kWh
